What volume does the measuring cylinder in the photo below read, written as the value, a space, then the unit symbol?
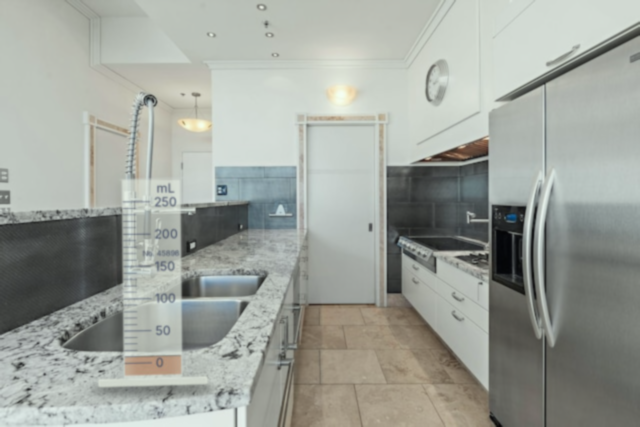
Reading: 10 mL
